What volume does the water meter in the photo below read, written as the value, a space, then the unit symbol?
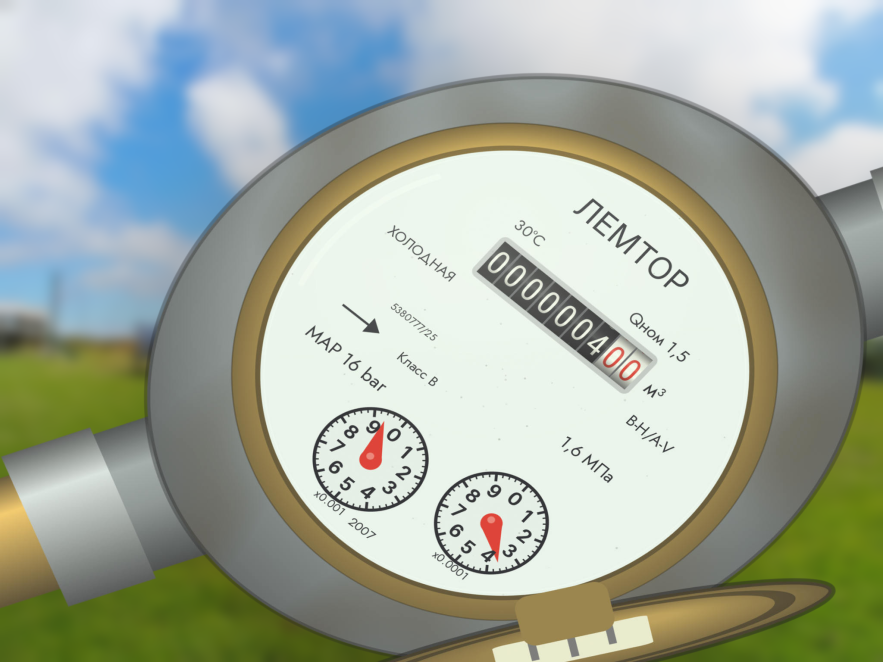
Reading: 3.9993 m³
